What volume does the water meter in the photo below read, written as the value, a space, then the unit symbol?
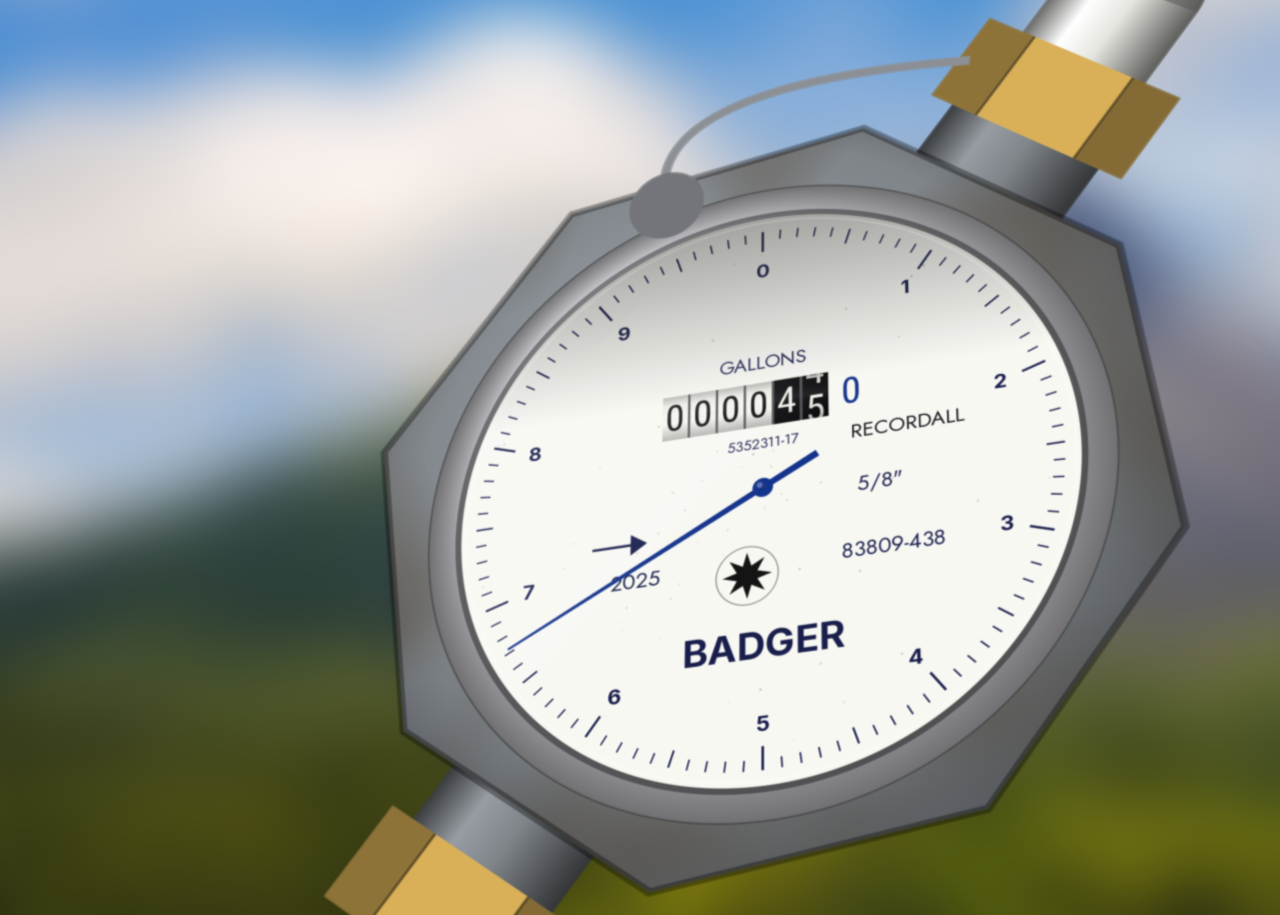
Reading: 446.7 gal
